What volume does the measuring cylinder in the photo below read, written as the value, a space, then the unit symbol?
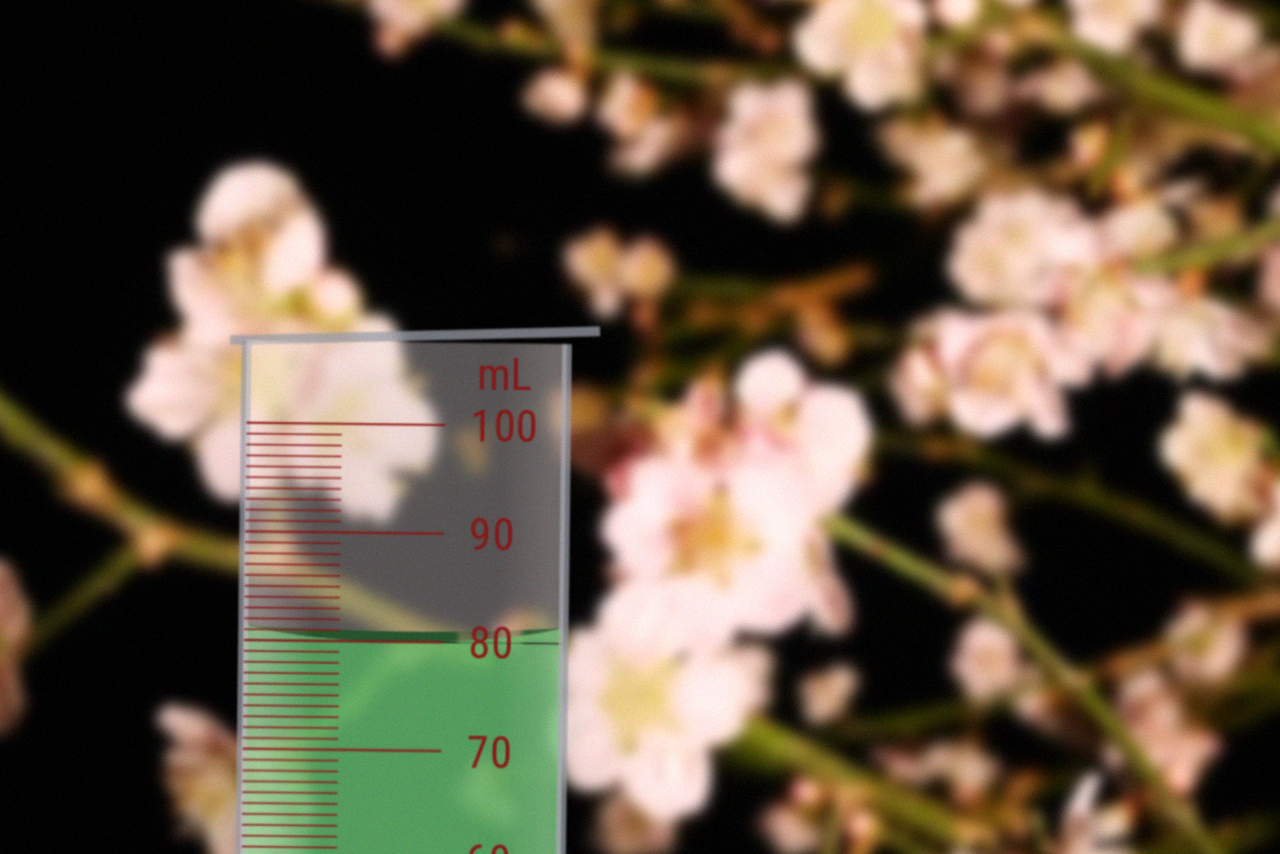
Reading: 80 mL
